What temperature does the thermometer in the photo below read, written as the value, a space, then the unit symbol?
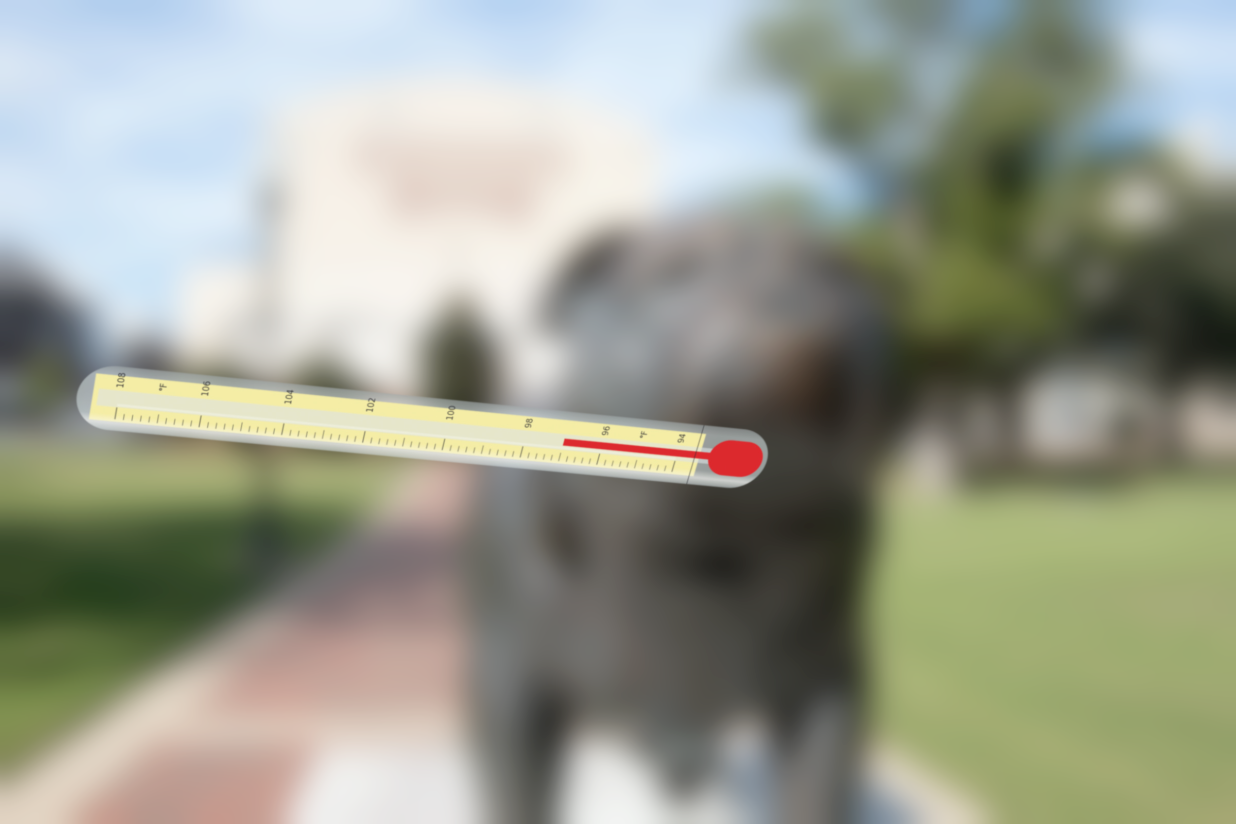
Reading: 97 °F
